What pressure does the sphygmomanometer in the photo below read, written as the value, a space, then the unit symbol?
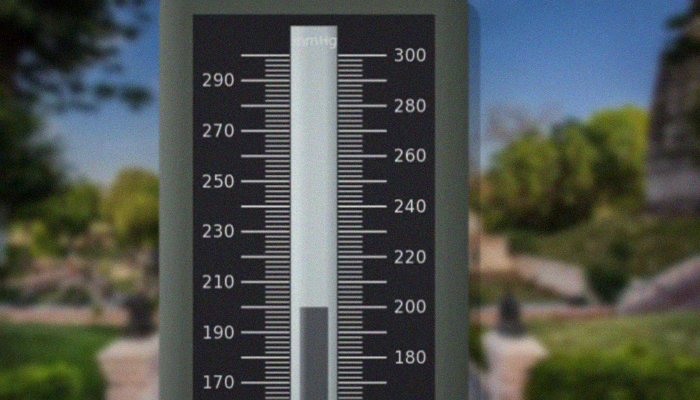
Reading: 200 mmHg
